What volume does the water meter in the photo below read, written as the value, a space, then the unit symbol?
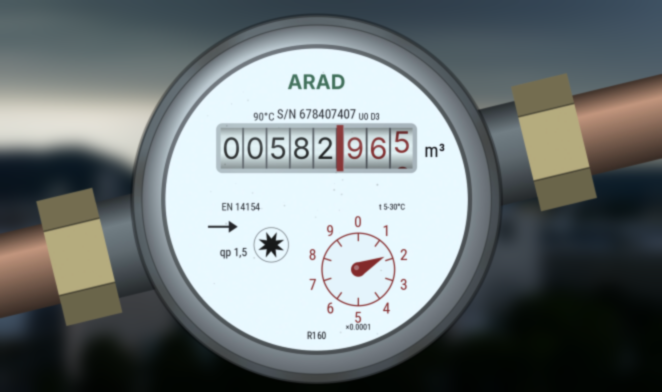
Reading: 582.9651 m³
